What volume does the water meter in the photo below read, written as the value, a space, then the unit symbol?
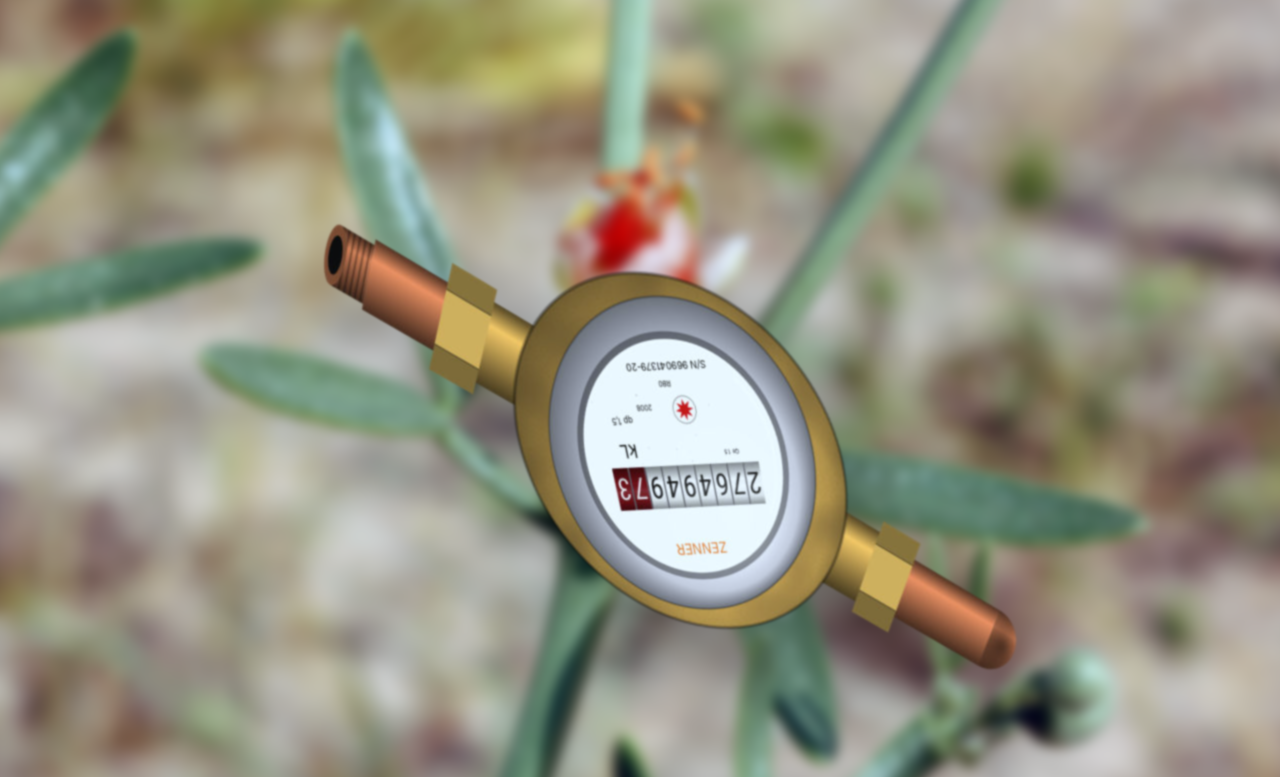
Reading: 2764949.73 kL
